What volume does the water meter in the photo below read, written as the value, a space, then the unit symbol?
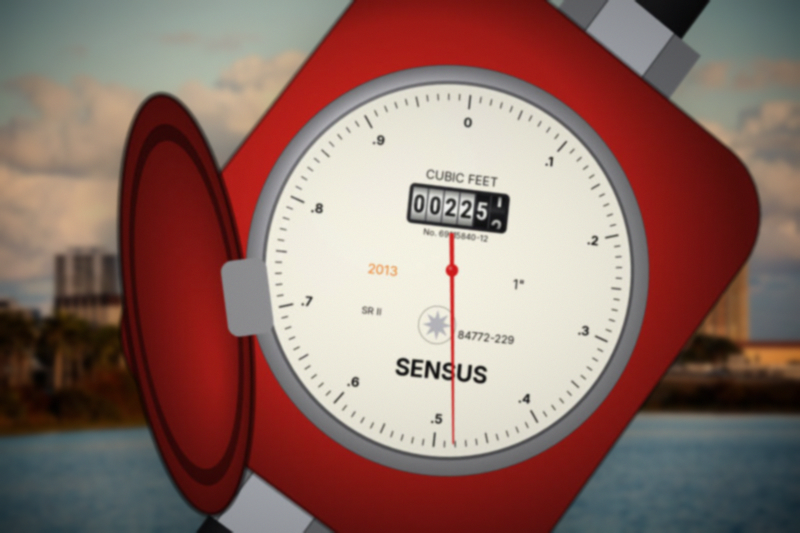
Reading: 2251.48 ft³
